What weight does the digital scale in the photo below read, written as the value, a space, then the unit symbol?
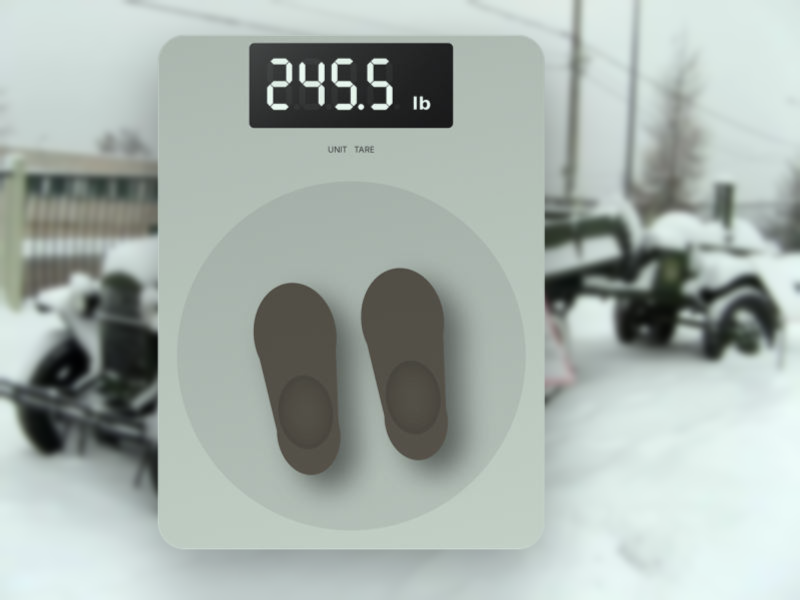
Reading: 245.5 lb
